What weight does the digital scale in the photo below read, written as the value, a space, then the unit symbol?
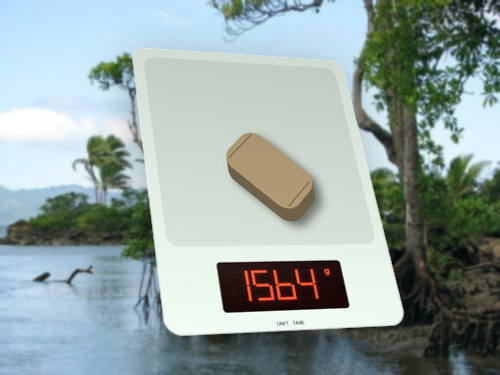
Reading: 1564 g
